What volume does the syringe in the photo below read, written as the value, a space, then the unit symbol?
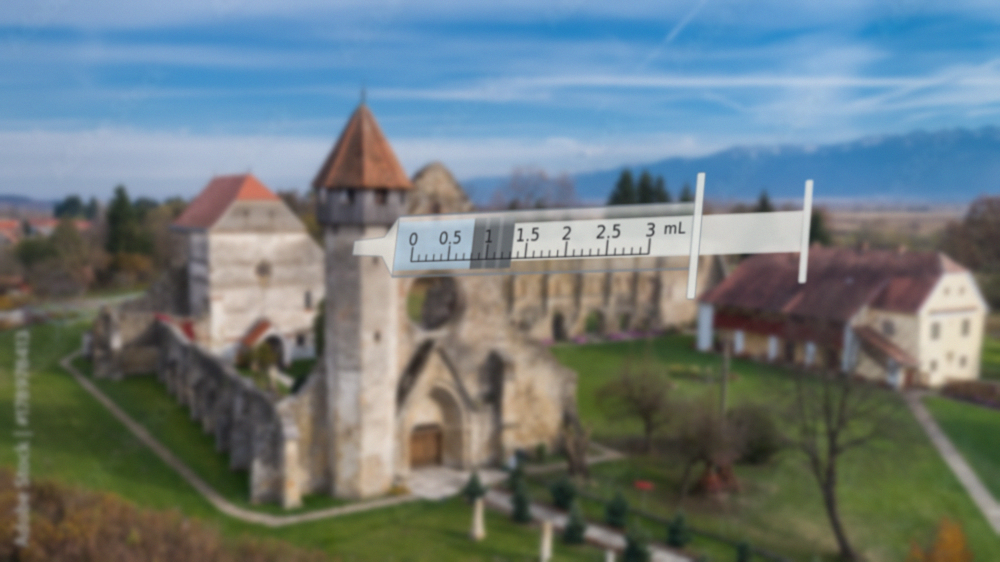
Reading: 0.8 mL
